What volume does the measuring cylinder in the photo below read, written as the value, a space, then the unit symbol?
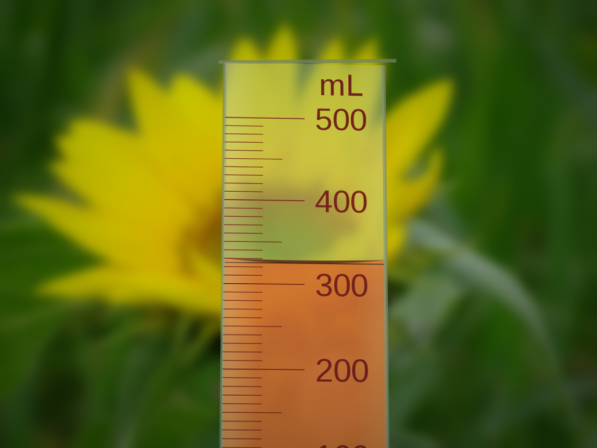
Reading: 325 mL
